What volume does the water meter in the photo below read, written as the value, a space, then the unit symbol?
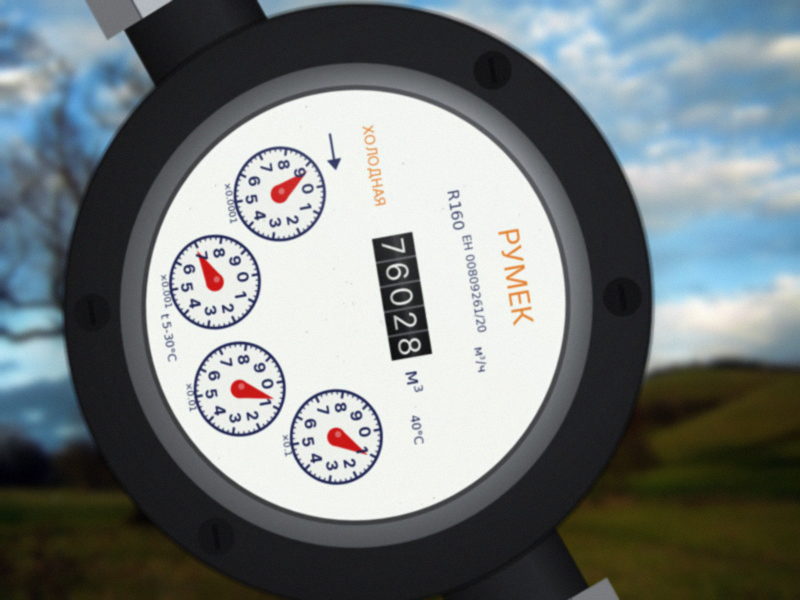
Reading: 76028.1069 m³
